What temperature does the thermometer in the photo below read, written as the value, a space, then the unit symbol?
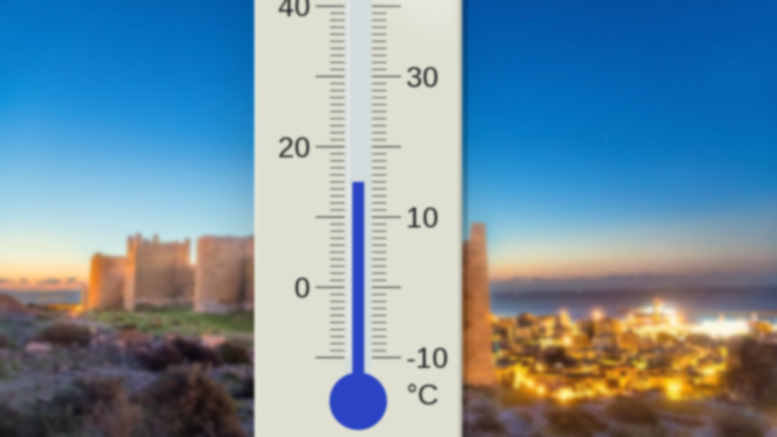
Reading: 15 °C
